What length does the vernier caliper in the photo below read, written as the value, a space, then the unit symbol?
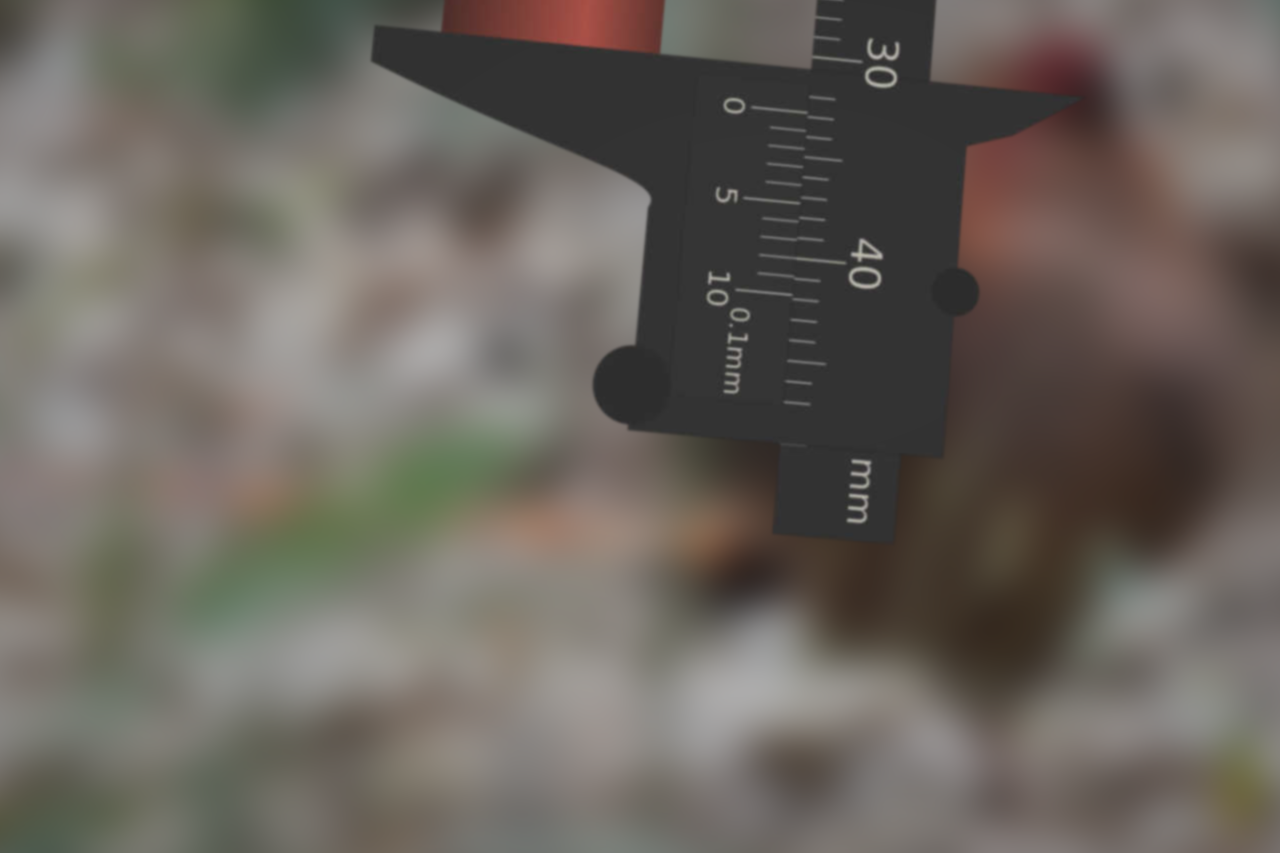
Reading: 32.8 mm
